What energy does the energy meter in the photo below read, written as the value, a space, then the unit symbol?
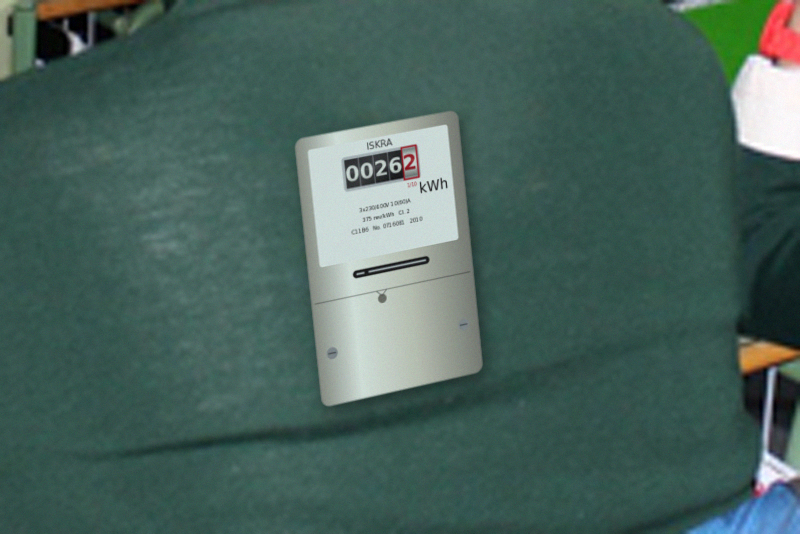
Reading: 26.2 kWh
